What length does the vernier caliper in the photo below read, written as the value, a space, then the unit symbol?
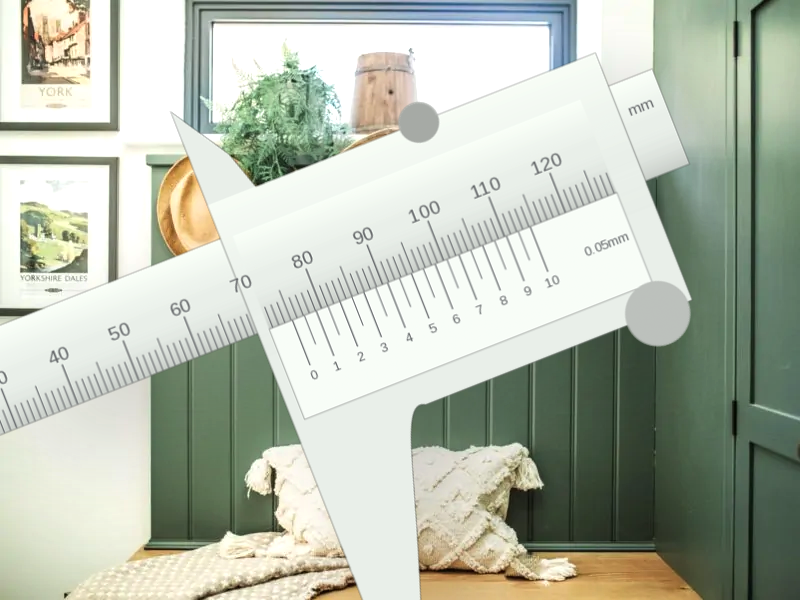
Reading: 75.2 mm
